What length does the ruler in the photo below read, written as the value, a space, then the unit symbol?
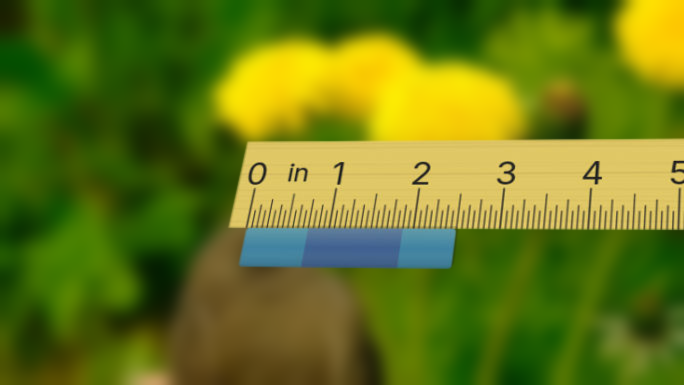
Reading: 2.5 in
